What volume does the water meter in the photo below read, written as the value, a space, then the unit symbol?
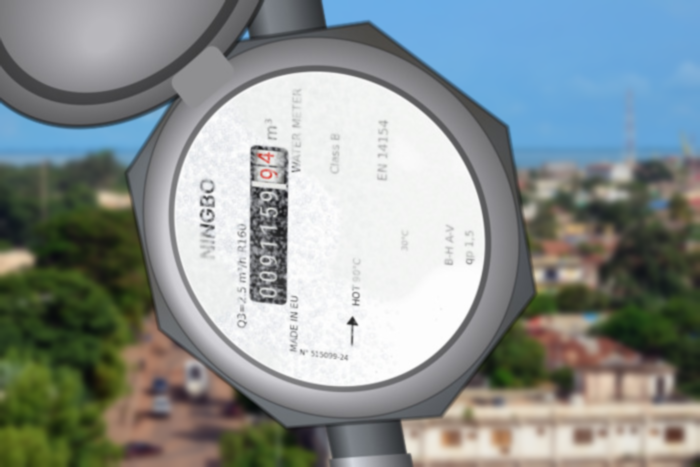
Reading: 91159.94 m³
